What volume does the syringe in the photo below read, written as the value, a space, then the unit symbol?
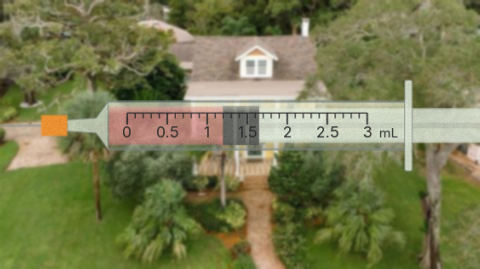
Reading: 1.2 mL
